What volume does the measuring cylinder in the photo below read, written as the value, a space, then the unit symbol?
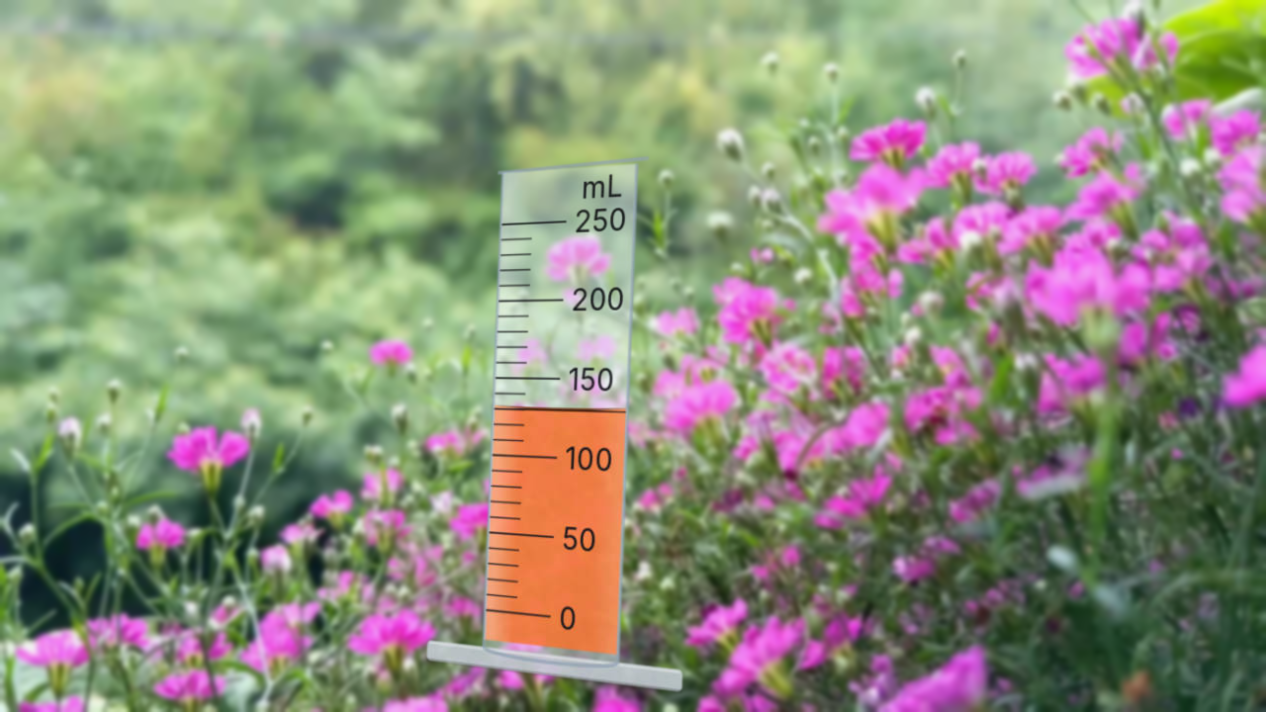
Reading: 130 mL
